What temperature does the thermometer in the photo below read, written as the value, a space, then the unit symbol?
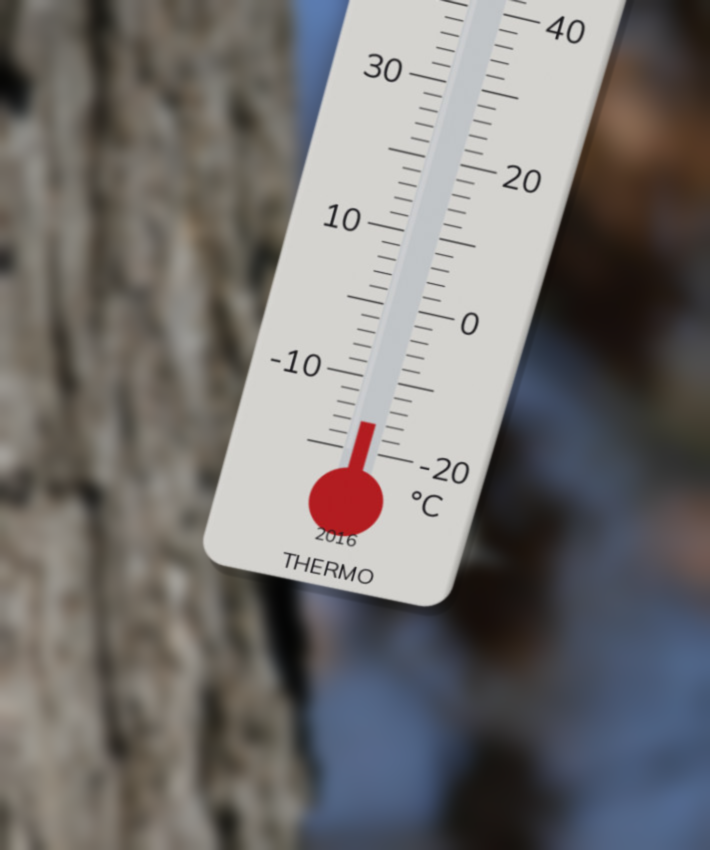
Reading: -16 °C
